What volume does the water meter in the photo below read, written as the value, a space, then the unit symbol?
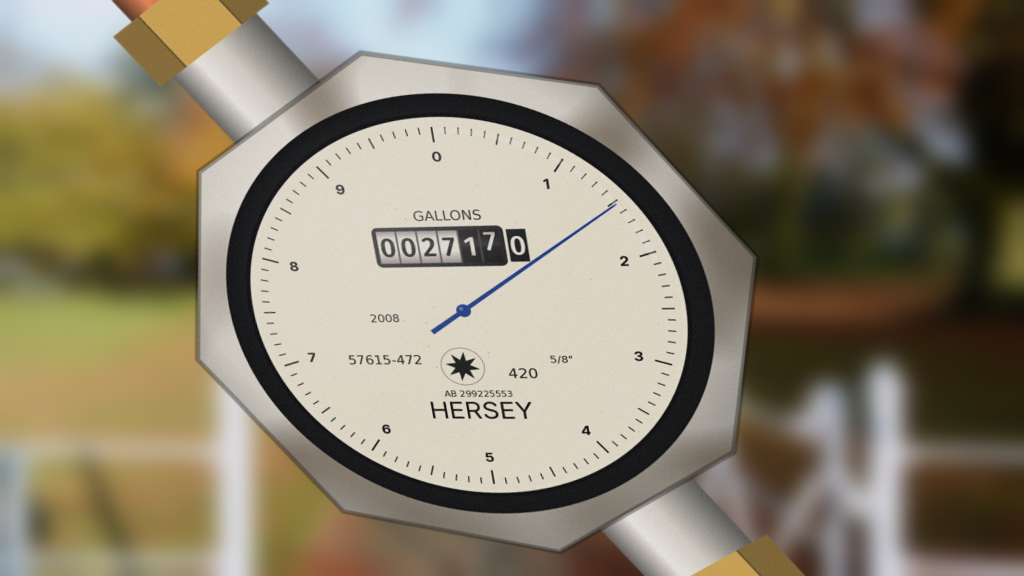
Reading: 27171.5 gal
